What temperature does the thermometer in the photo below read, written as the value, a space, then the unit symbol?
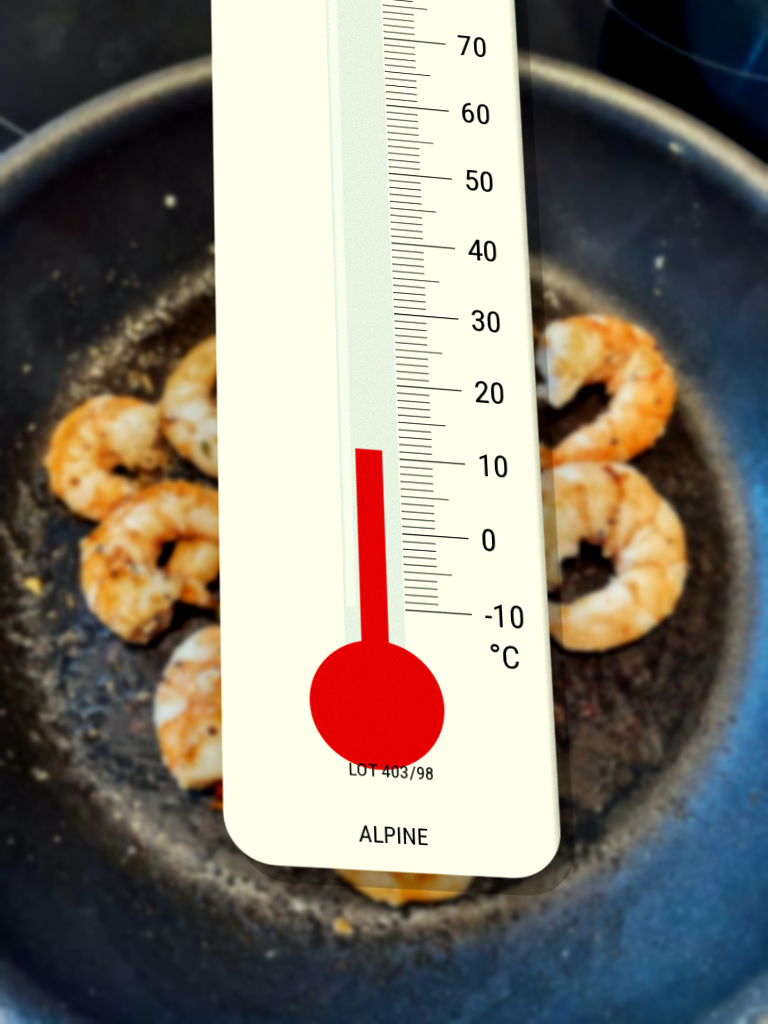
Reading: 11 °C
